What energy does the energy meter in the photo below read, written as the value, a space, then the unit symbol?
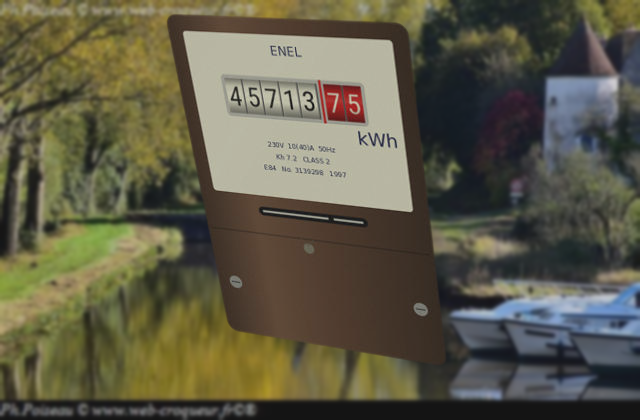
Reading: 45713.75 kWh
